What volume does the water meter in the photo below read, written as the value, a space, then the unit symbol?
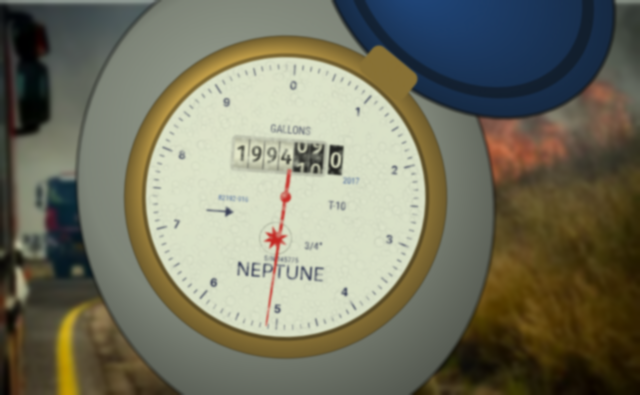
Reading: 1994095.1 gal
